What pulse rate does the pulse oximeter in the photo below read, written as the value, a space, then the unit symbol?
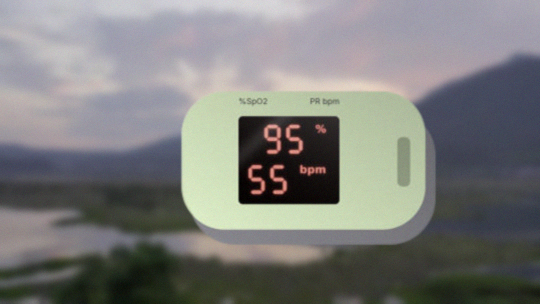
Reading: 55 bpm
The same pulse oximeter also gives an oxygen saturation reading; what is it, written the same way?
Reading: 95 %
